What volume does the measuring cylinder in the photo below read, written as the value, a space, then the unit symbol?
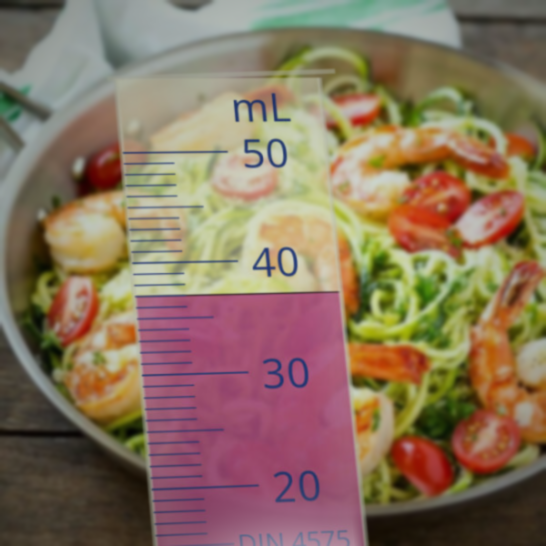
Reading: 37 mL
